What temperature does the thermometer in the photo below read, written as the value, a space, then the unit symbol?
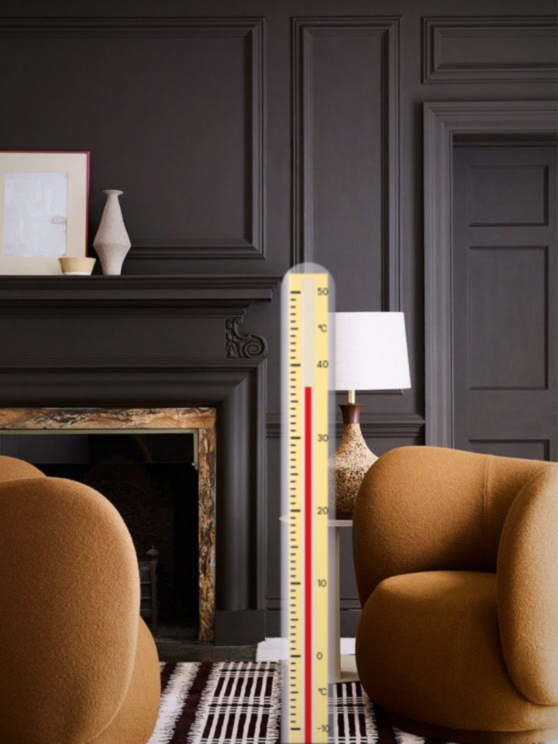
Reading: 37 °C
